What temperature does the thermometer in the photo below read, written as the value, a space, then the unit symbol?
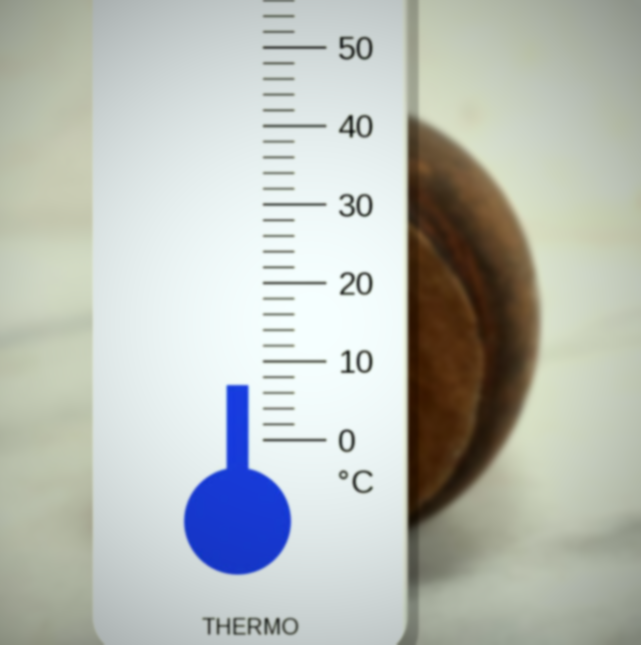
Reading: 7 °C
